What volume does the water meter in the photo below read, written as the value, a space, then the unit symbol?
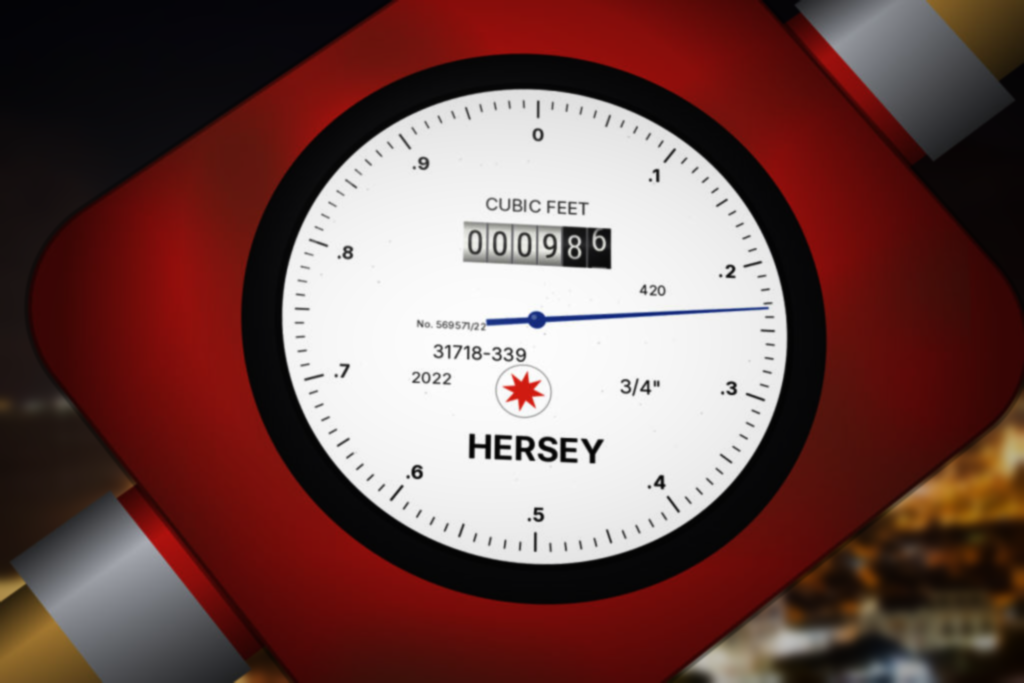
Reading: 986.23 ft³
